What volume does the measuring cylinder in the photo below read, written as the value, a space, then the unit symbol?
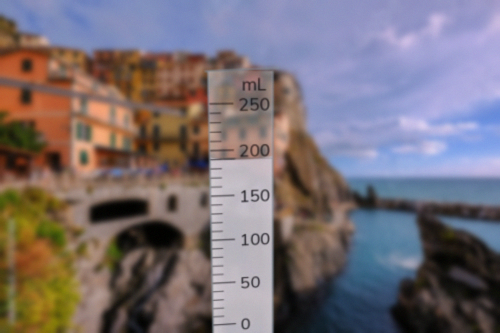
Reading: 190 mL
